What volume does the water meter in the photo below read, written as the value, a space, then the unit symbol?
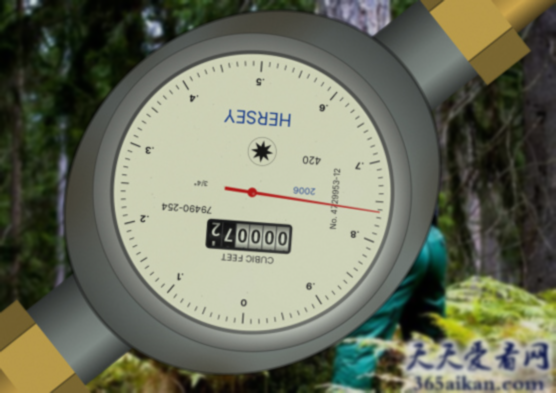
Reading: 71.76 ft³
